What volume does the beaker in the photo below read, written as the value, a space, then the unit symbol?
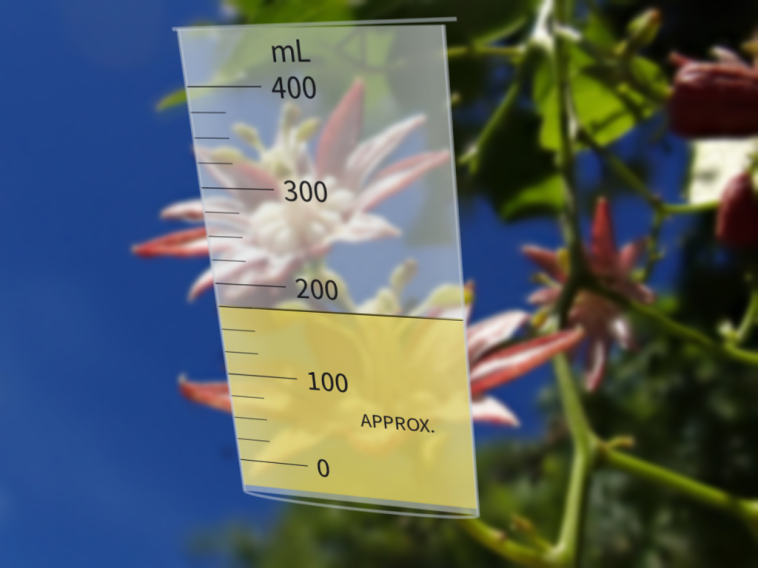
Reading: 175 mL
